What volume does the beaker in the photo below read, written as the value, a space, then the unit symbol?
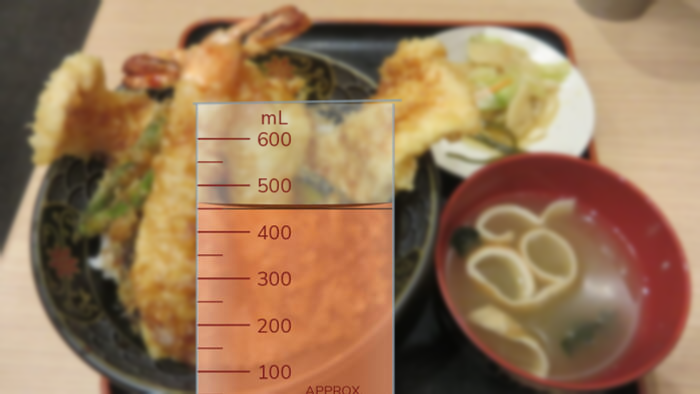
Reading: 450 mL
